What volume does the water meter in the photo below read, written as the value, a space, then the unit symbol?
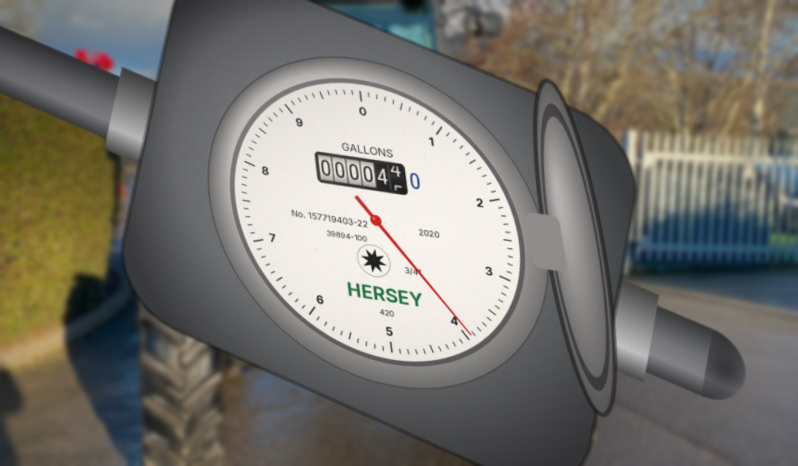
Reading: 443.9 gal
